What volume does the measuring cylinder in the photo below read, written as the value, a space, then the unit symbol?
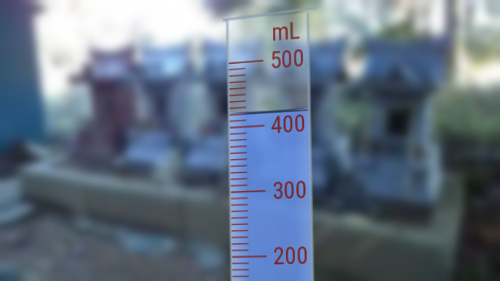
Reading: 420 mL
